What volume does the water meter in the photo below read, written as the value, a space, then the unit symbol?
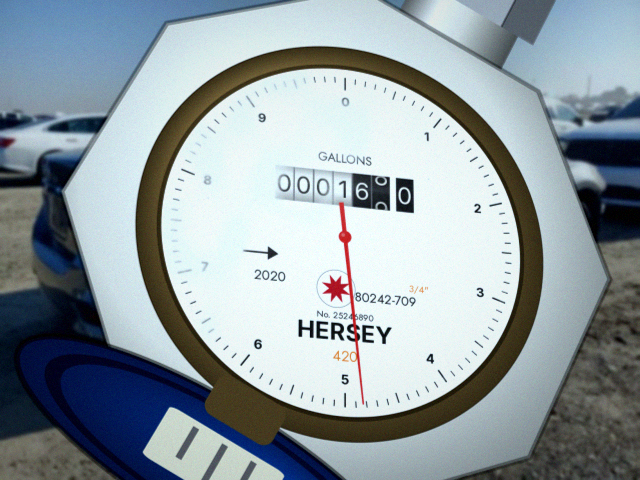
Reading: 1684.8 gal
